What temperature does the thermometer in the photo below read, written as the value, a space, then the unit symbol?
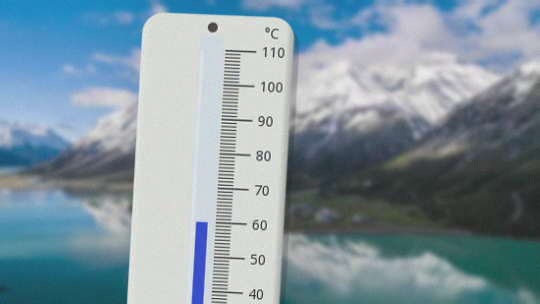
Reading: 60 °C
